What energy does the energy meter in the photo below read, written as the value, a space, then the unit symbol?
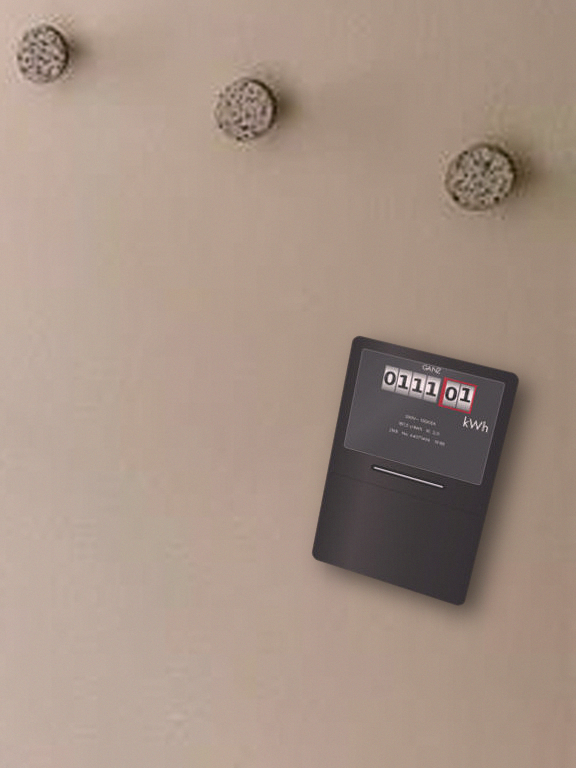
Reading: 111.01 kWh
